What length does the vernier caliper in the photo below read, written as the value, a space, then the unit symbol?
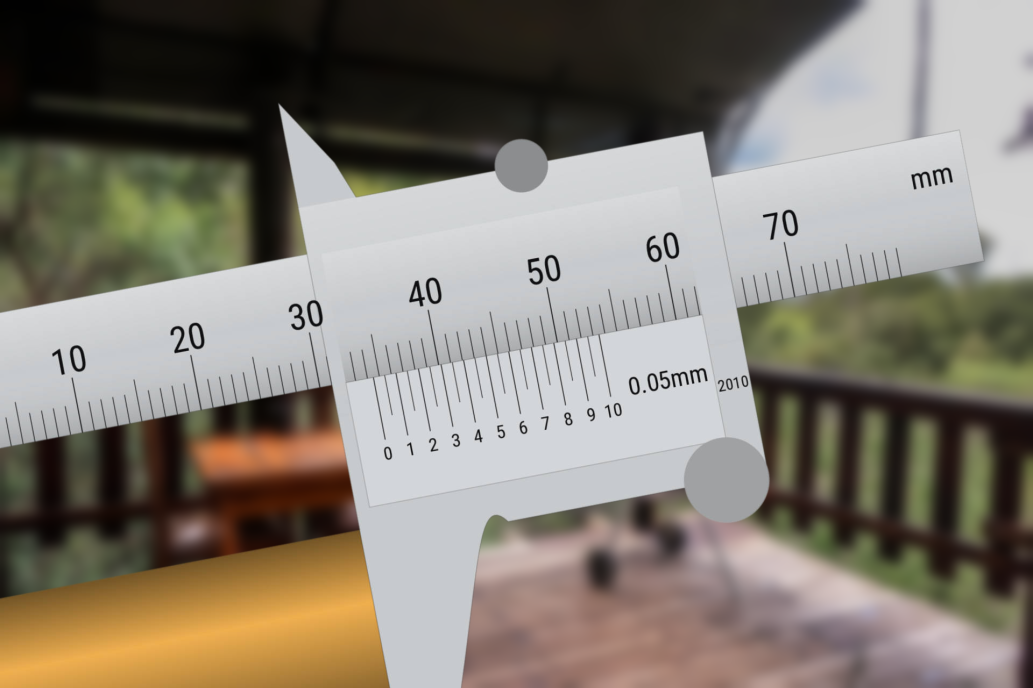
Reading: 34.5 mm
